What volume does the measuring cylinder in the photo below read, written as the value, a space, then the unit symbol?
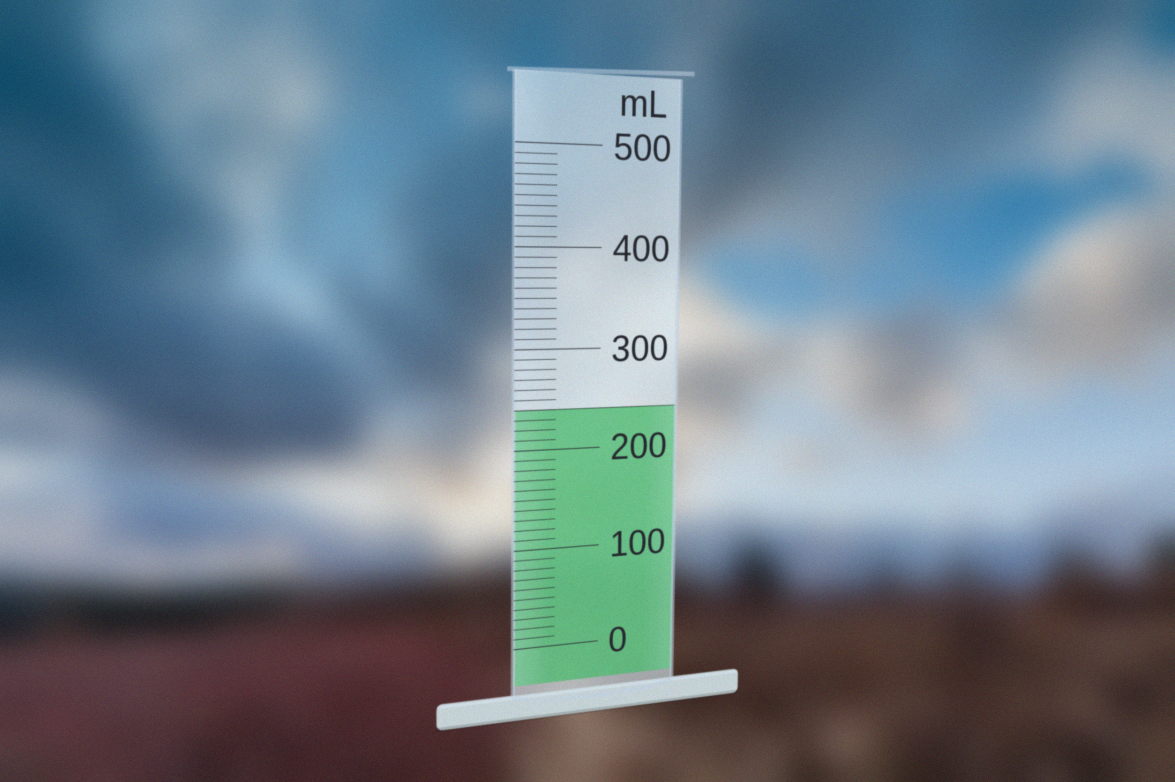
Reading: 240 mL
